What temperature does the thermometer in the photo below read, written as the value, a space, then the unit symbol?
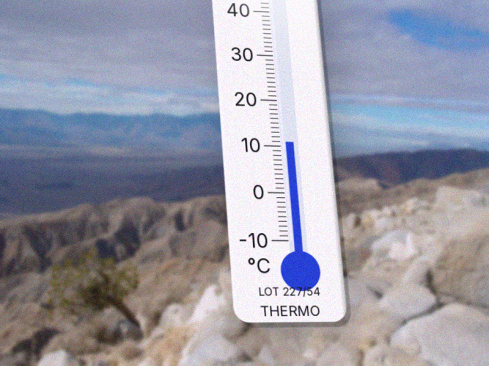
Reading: 11 °C
